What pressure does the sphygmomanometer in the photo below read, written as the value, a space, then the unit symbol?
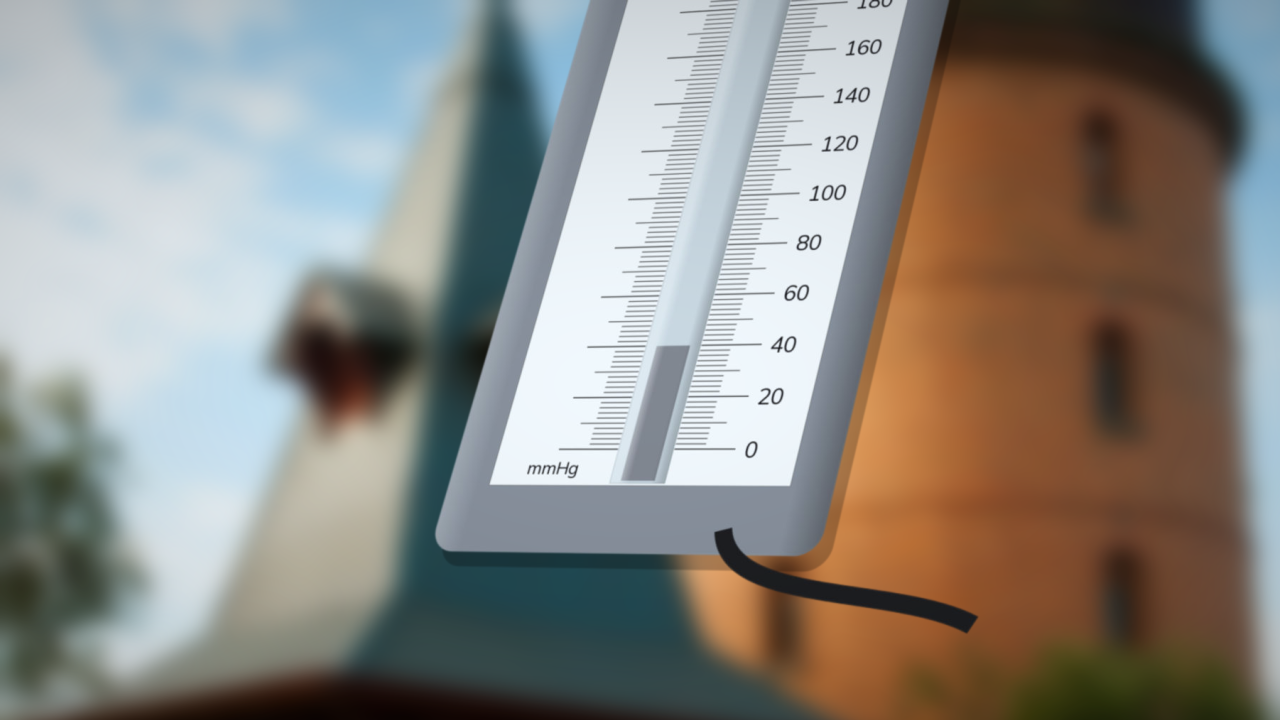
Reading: 40 mmHg
